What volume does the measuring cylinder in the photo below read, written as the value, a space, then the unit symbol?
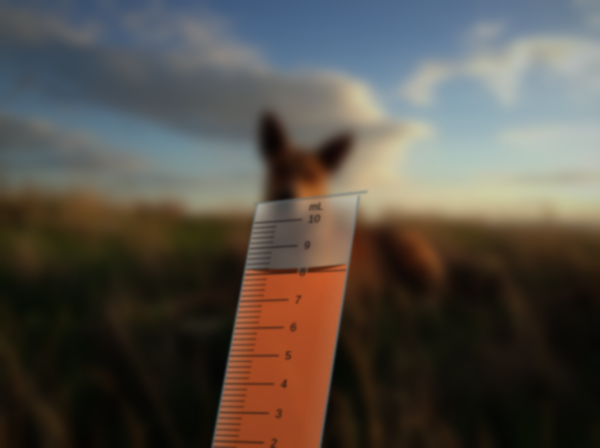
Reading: 8 mL
